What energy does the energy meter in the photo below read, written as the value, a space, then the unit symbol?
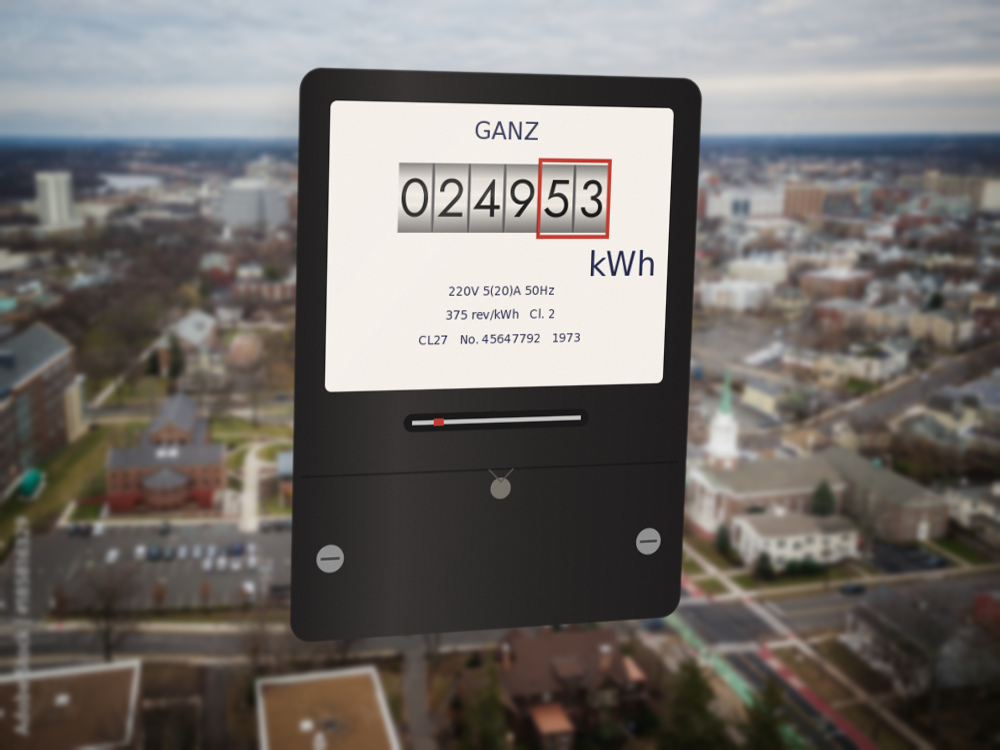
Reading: 249.53 kWh
